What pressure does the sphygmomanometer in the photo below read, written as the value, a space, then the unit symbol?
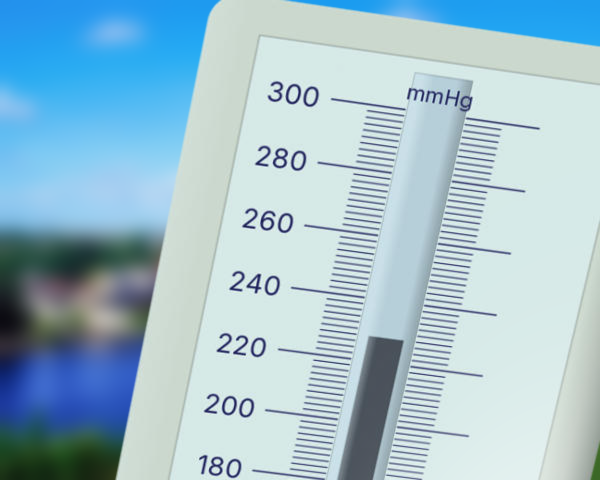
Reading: 228 mmHg
